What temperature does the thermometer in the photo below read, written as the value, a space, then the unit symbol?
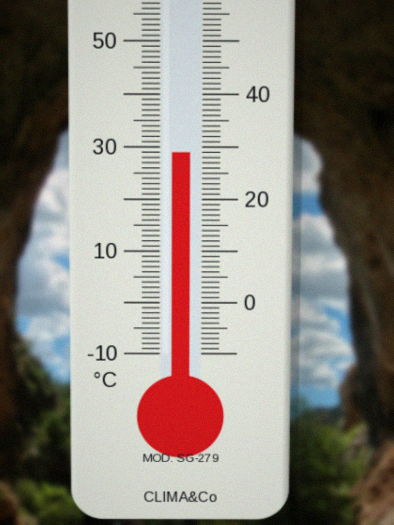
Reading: 29 °C
